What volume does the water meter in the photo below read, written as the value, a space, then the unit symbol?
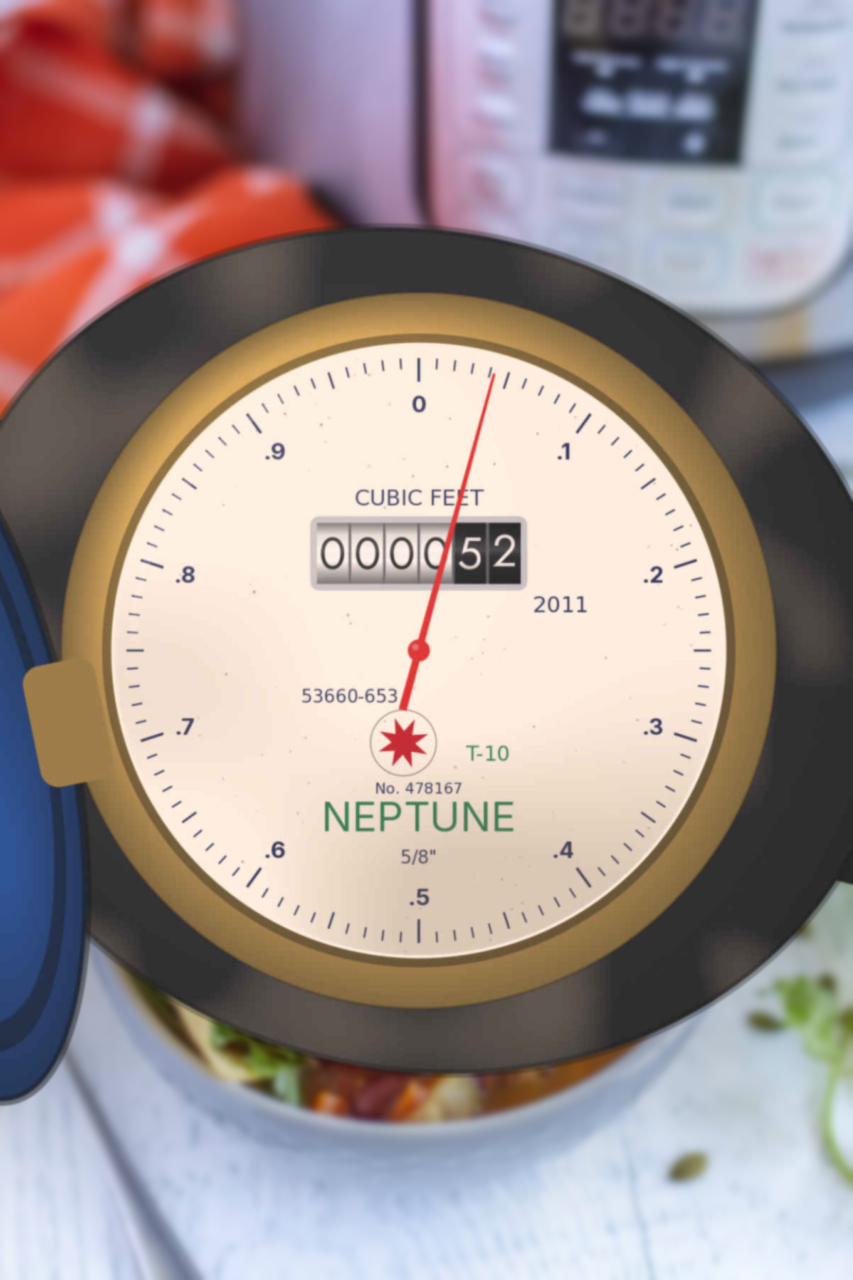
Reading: 52.04 ft³
